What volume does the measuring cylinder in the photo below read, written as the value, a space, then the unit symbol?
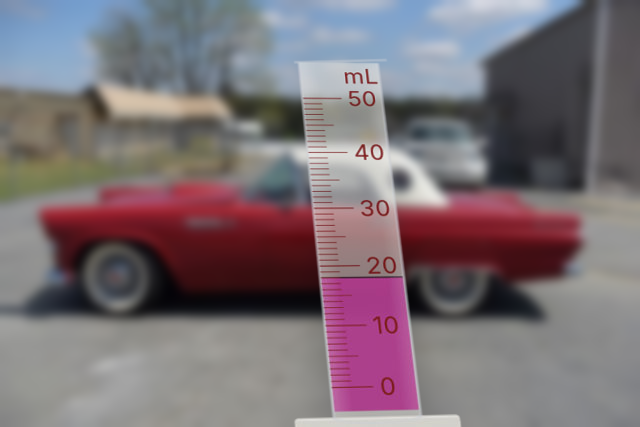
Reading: 18 mL
